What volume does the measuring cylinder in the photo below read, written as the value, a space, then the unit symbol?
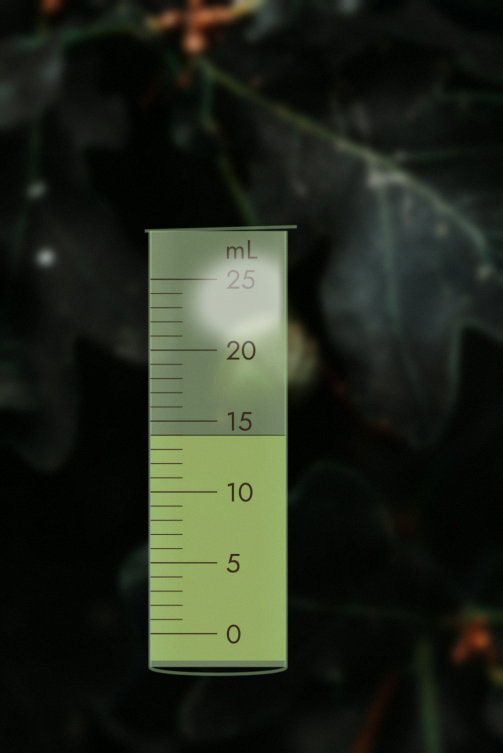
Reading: 14 mL
